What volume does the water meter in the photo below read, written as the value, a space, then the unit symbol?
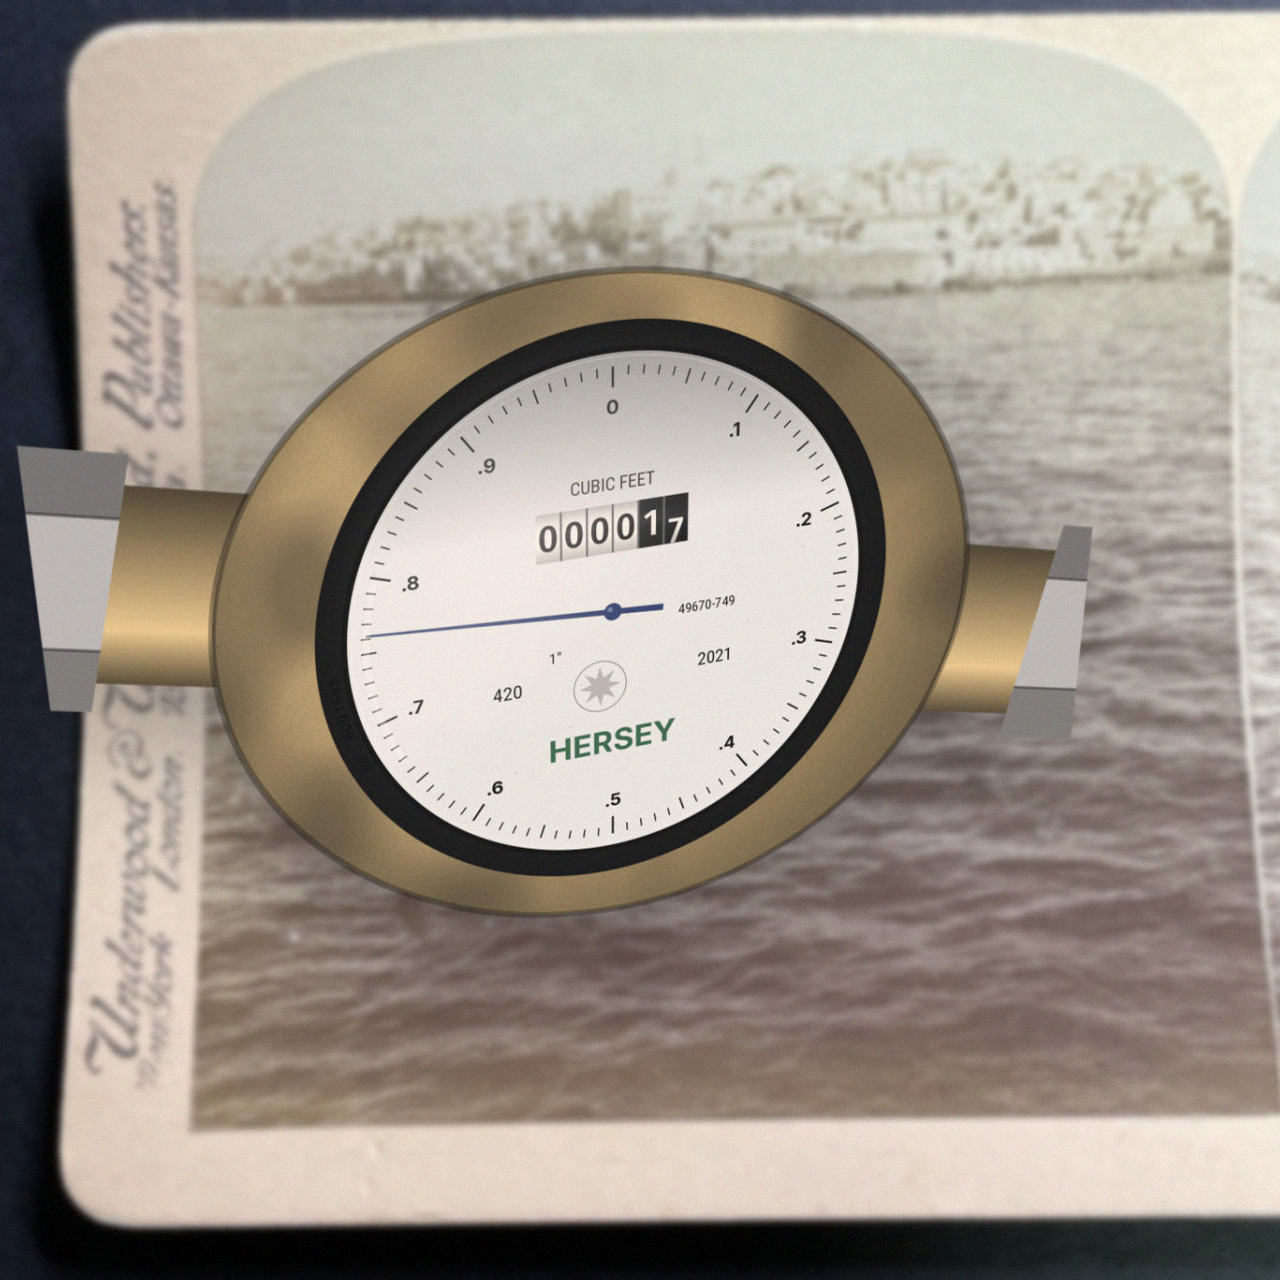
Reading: 16.76 ft³
